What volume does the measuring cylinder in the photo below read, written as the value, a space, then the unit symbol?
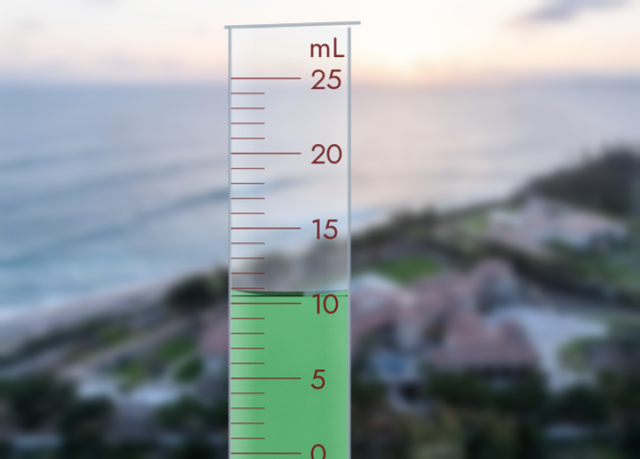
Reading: 10.5 mL
